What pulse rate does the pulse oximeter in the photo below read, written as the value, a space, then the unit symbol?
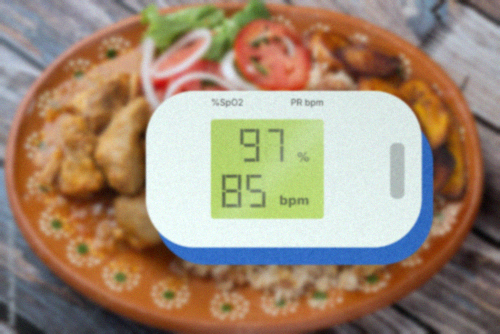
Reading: 85 bpm
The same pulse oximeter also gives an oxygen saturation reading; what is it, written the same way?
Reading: 97 %
